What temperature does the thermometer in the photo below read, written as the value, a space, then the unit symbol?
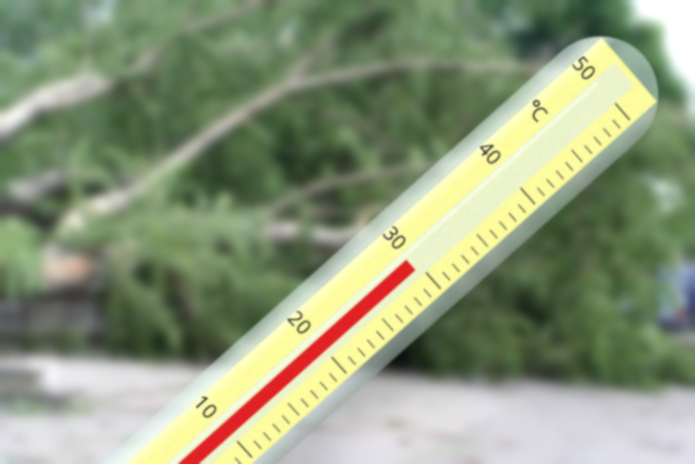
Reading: 29.5 °C
